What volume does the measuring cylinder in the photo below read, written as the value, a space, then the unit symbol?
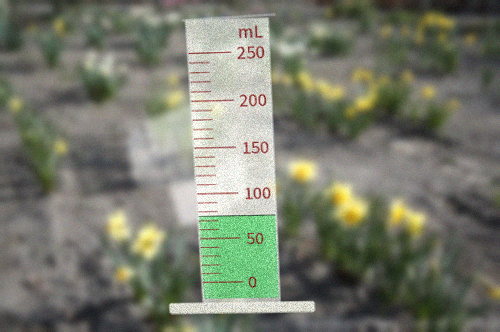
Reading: 75 mL
